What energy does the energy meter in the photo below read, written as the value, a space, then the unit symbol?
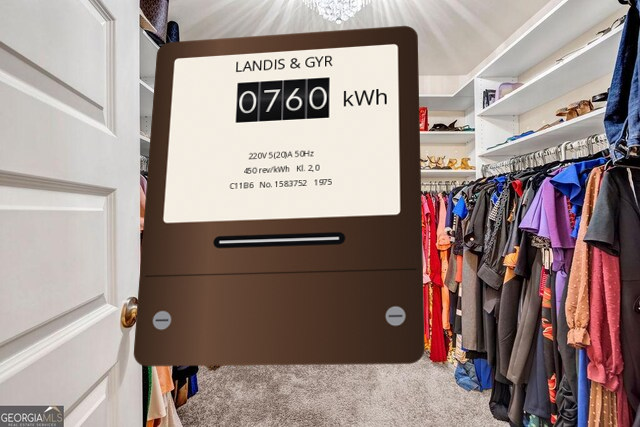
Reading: 760 kWh
